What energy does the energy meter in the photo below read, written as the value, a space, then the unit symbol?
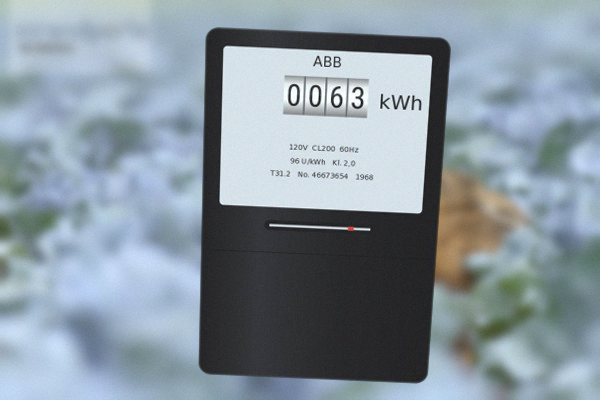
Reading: 63 kWh
